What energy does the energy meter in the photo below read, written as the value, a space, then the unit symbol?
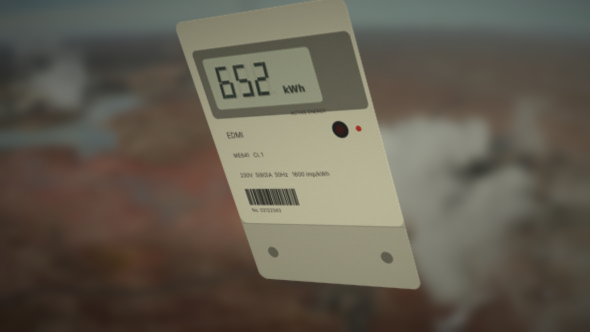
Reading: 652 kWh
